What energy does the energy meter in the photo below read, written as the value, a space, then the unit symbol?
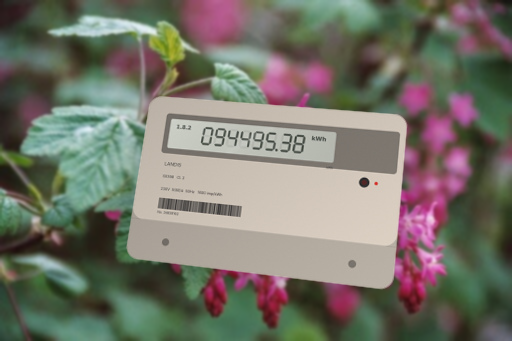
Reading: 94495.38 kWh
